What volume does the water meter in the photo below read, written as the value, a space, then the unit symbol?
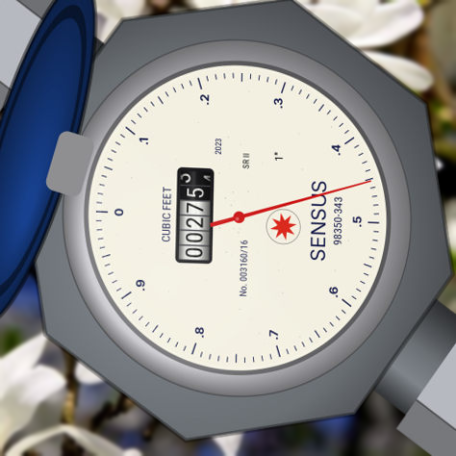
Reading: 2753.45 ft³
